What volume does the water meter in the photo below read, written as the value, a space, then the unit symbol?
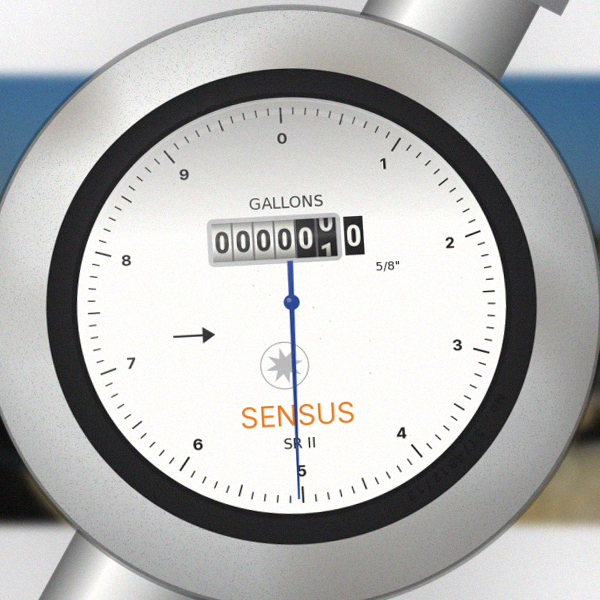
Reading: 5.0 gal
